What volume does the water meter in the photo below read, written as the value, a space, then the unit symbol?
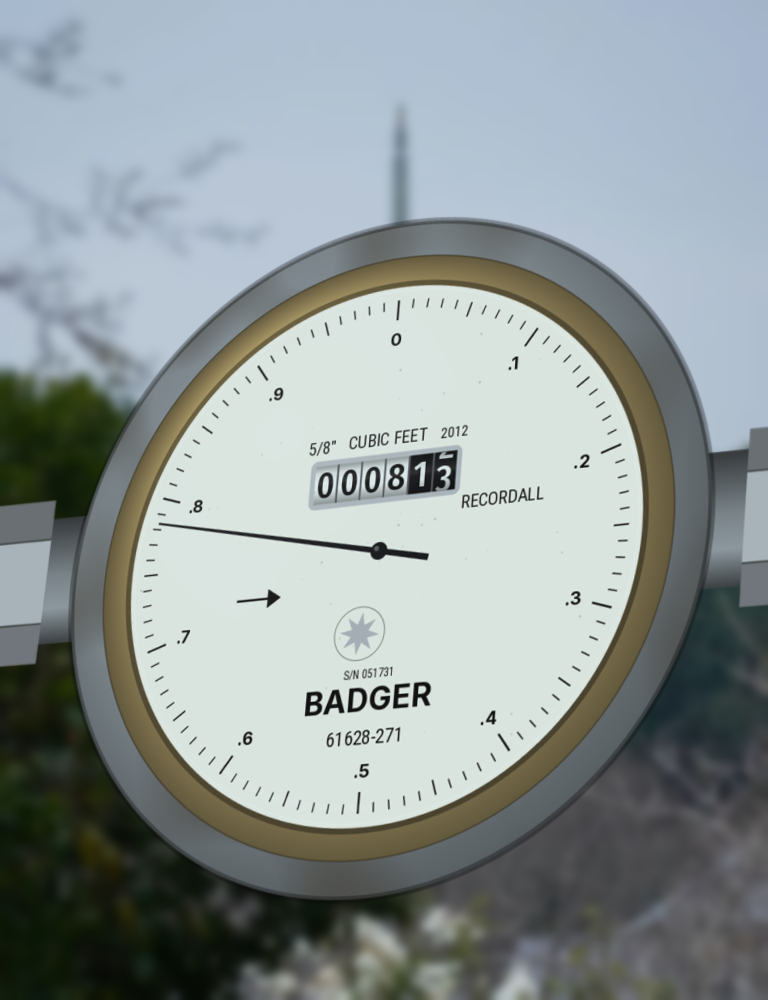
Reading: 812.78 ft³
